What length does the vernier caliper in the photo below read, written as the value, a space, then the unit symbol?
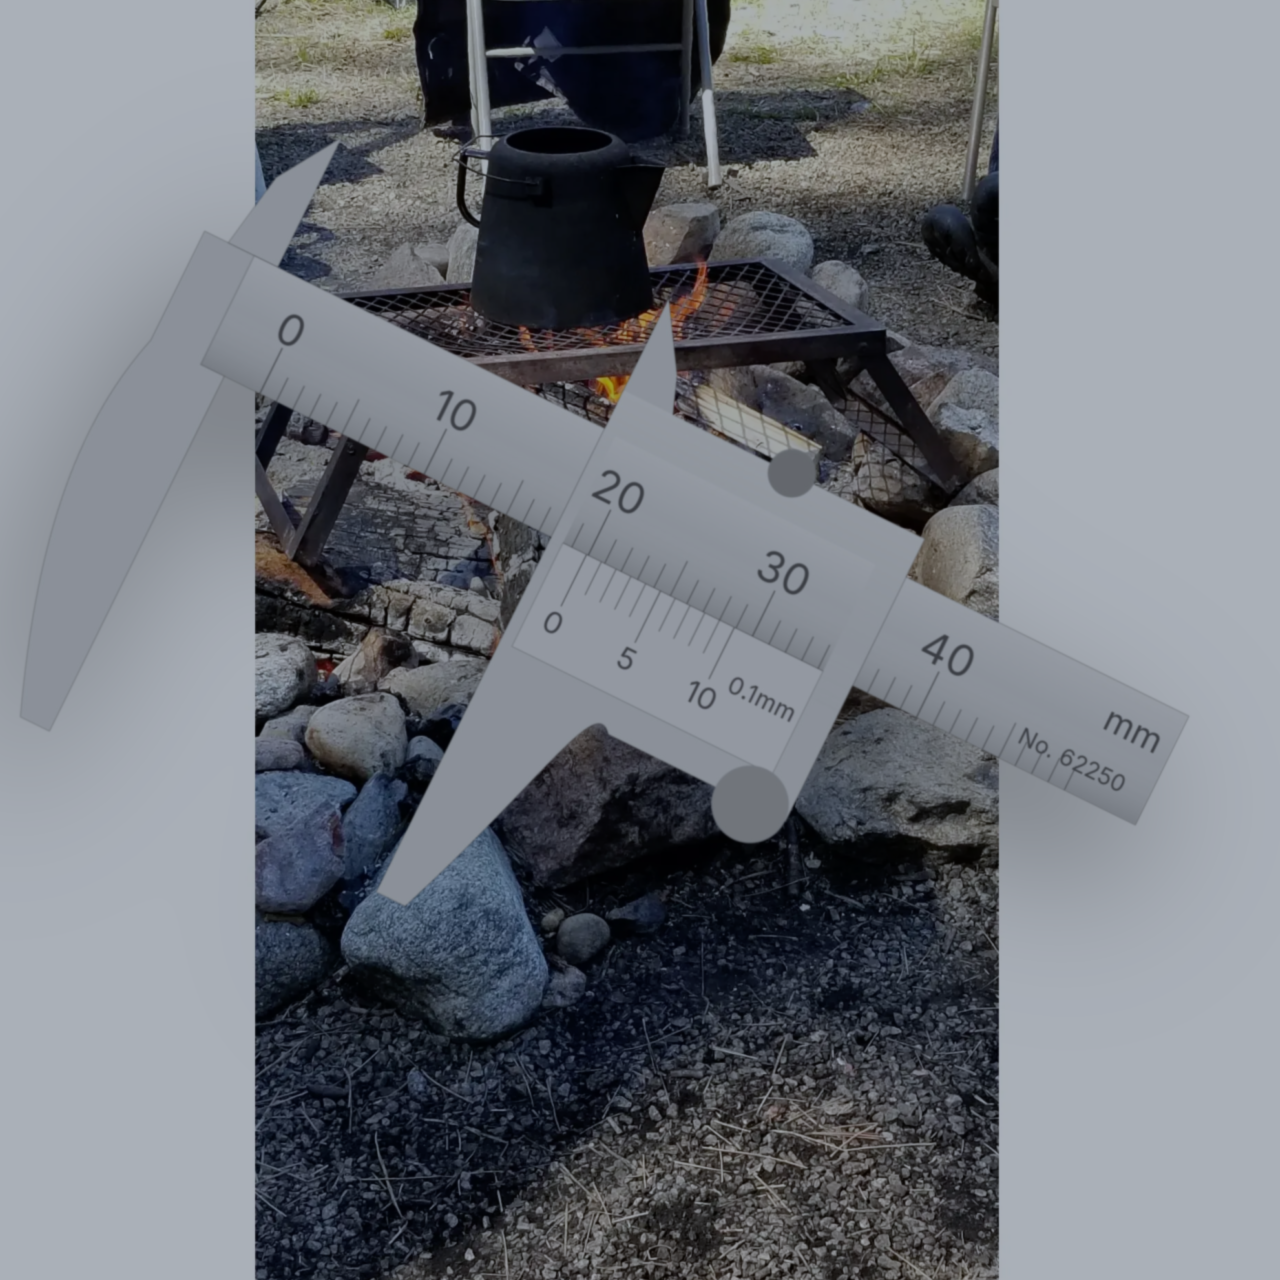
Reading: 19.9 mm
